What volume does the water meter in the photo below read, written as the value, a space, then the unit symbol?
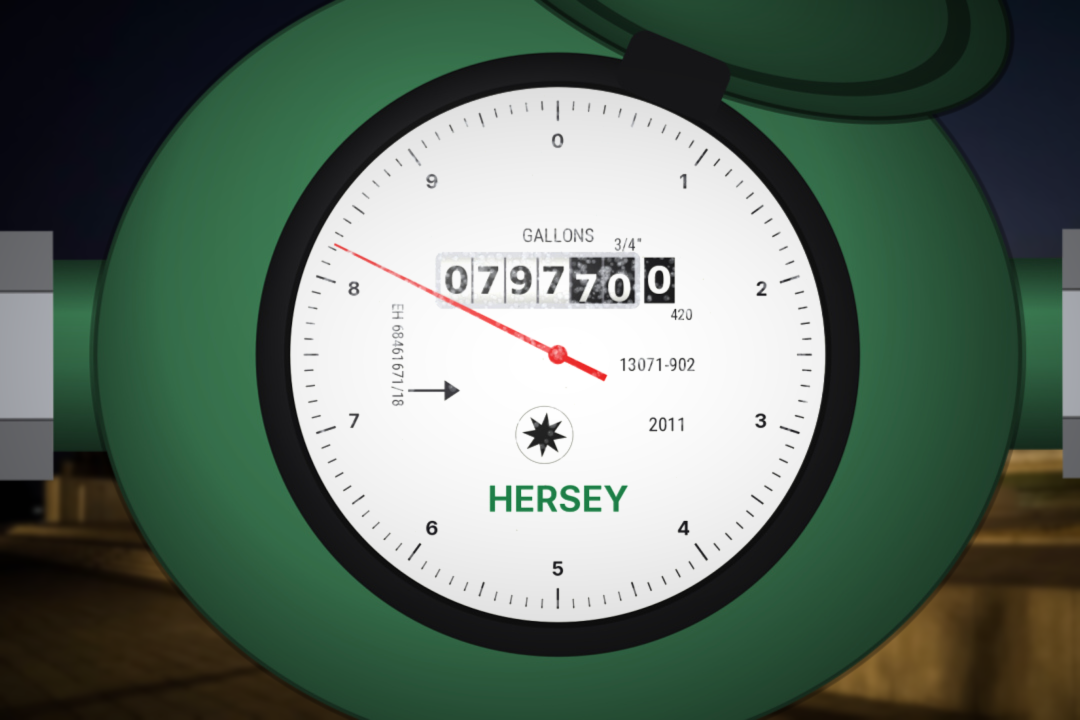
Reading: 797698.2 gal
